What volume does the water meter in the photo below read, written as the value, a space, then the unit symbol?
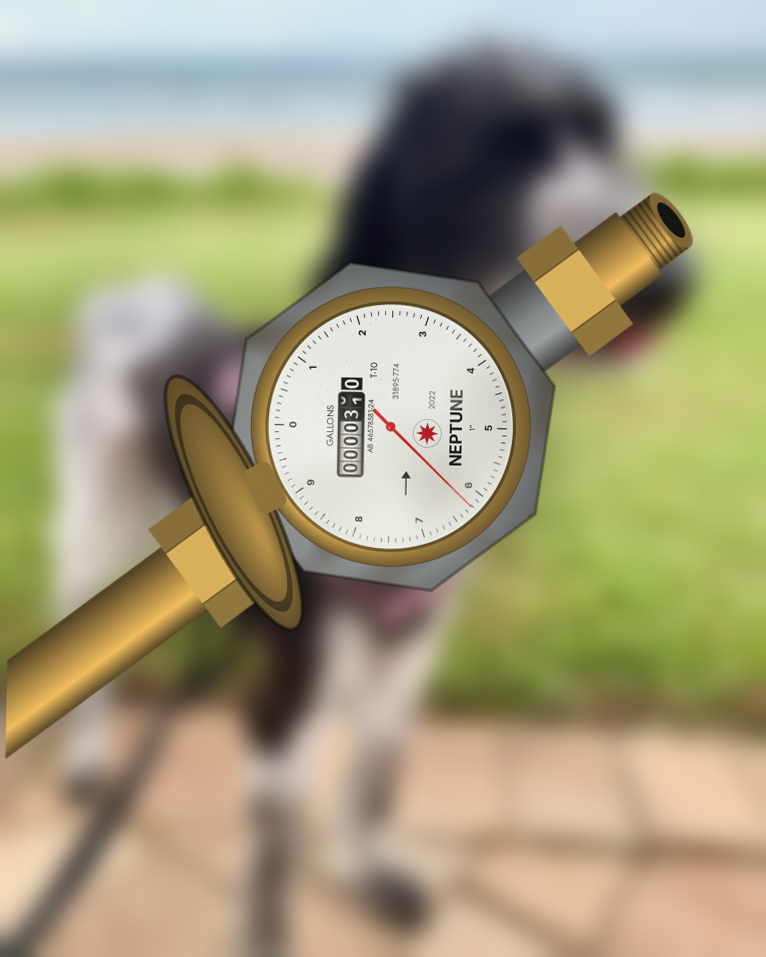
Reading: 306.2 gal
